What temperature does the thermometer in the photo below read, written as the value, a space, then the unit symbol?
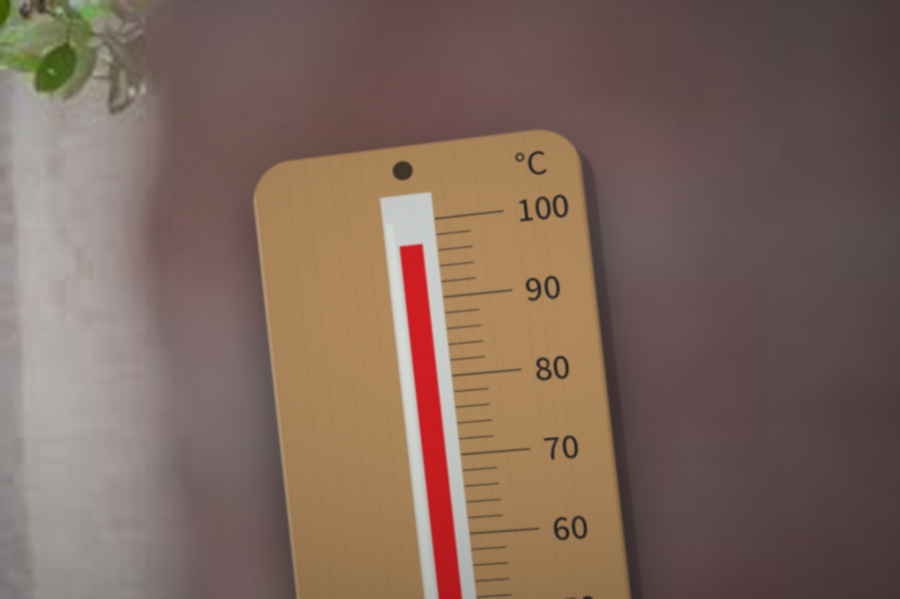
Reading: 97 °C
